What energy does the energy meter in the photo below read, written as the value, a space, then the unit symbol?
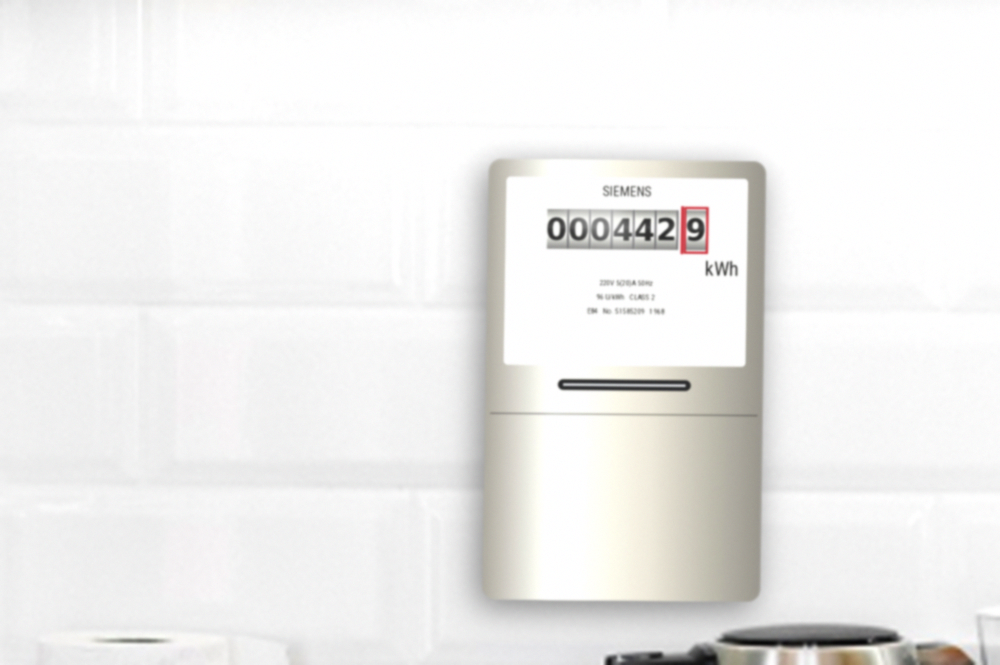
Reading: 442.9 kWh
